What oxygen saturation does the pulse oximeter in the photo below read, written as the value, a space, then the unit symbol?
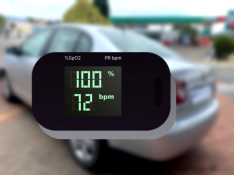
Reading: 100 %
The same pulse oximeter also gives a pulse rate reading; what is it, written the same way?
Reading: 72 bpm
